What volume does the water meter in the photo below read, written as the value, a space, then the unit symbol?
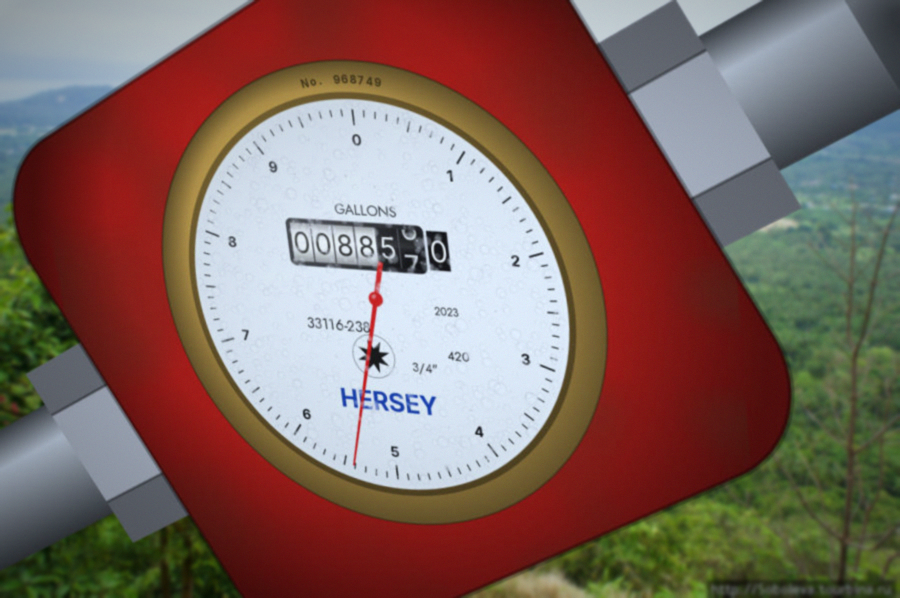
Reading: 88565.4 gal
